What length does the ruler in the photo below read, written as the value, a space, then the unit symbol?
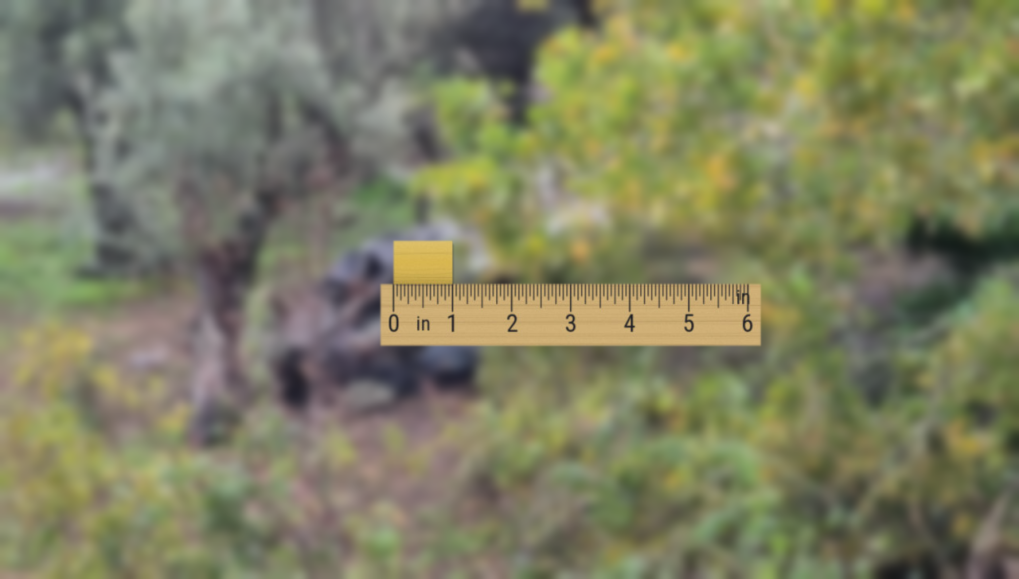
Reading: 1 in
